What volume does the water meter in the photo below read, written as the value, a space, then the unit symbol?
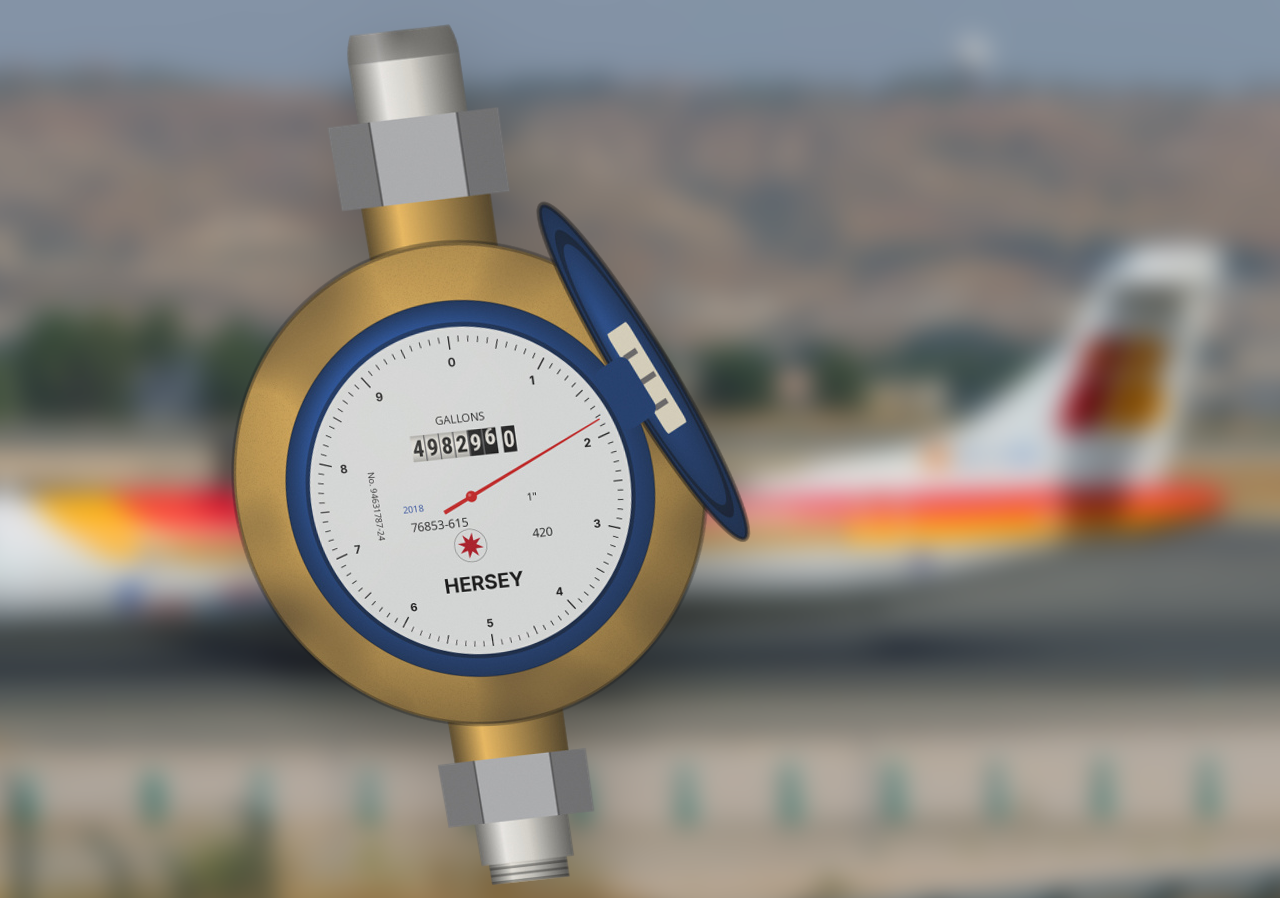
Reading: 4982961.8 gal
